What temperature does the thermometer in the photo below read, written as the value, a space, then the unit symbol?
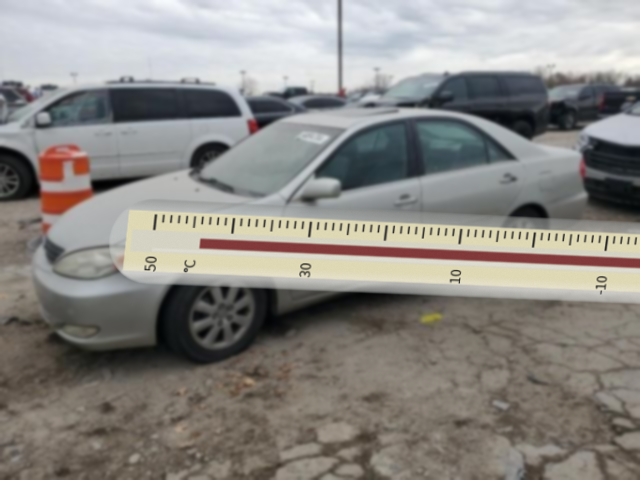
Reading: 44 °C
